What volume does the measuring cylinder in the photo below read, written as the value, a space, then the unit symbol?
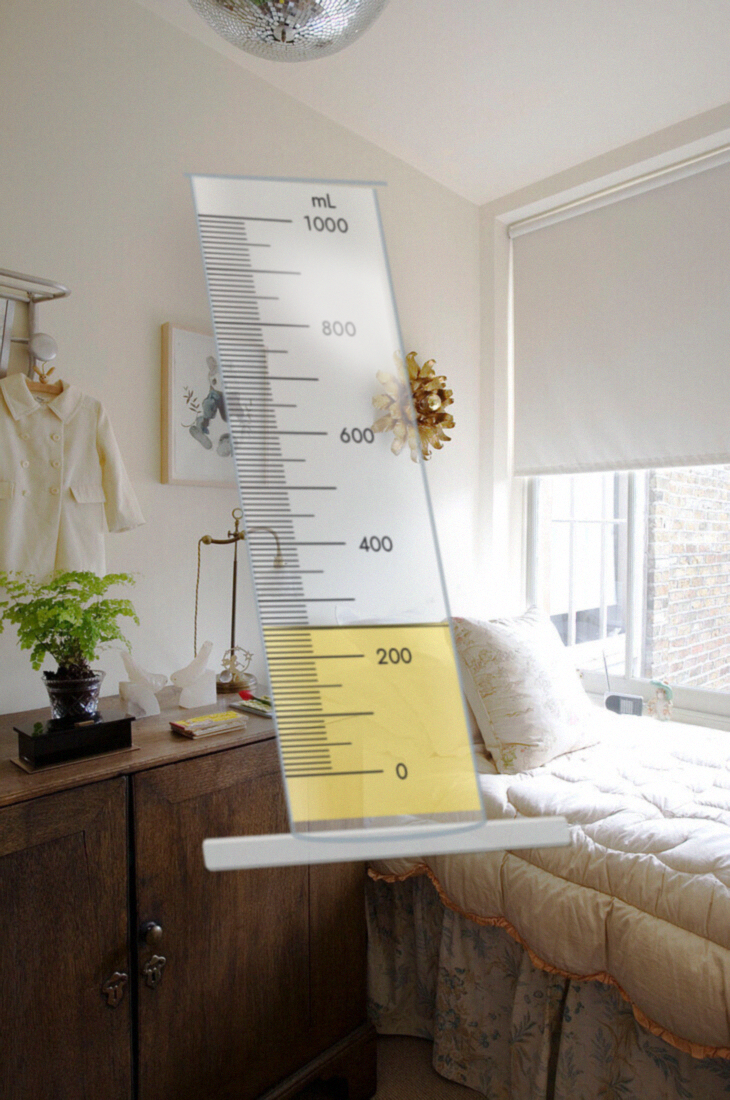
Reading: 250 mL
